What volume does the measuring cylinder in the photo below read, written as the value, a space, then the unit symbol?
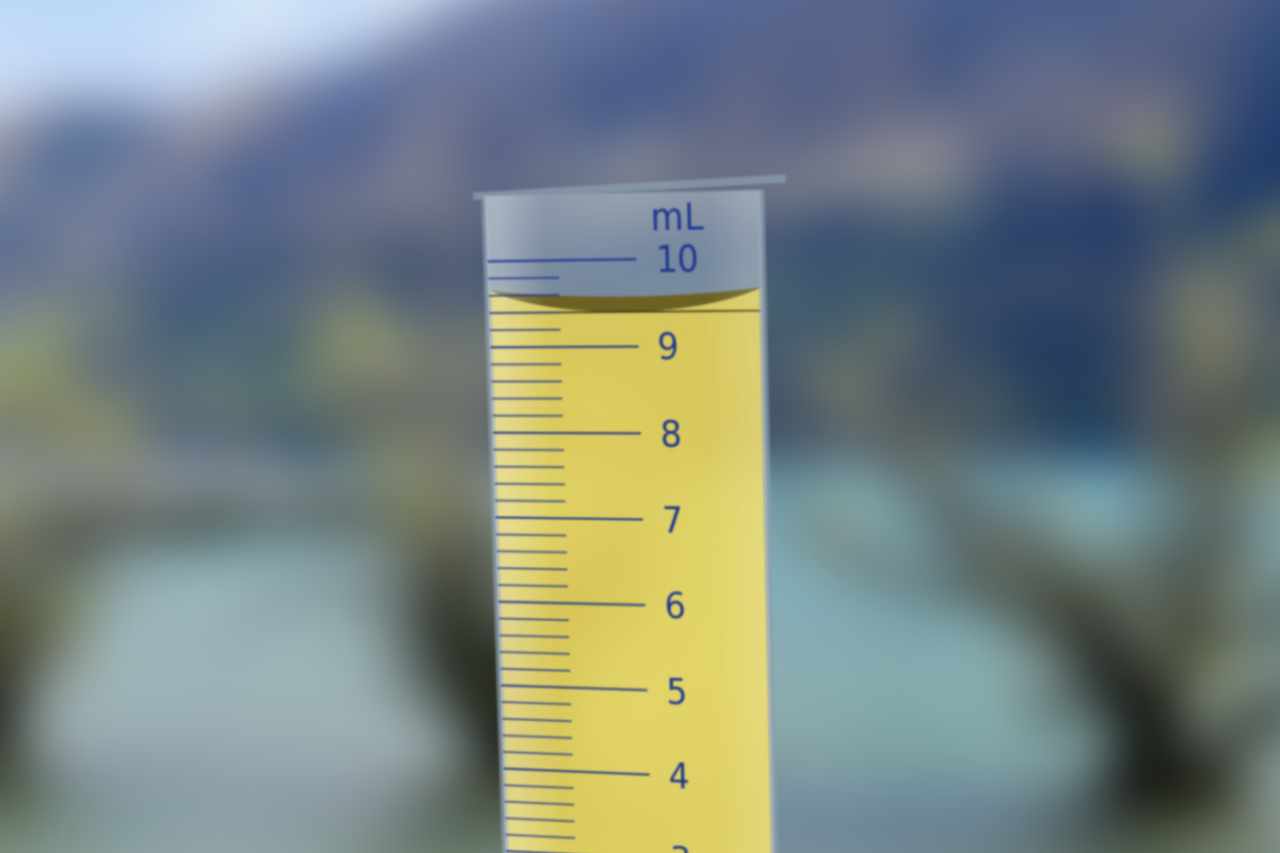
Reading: 9.4 mL
